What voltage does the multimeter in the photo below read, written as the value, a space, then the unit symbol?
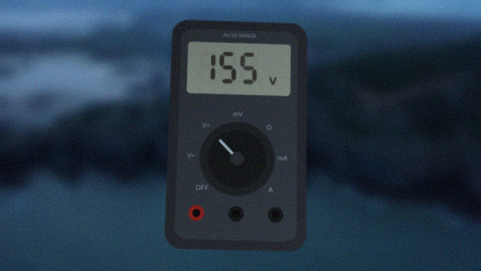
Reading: 155 V
